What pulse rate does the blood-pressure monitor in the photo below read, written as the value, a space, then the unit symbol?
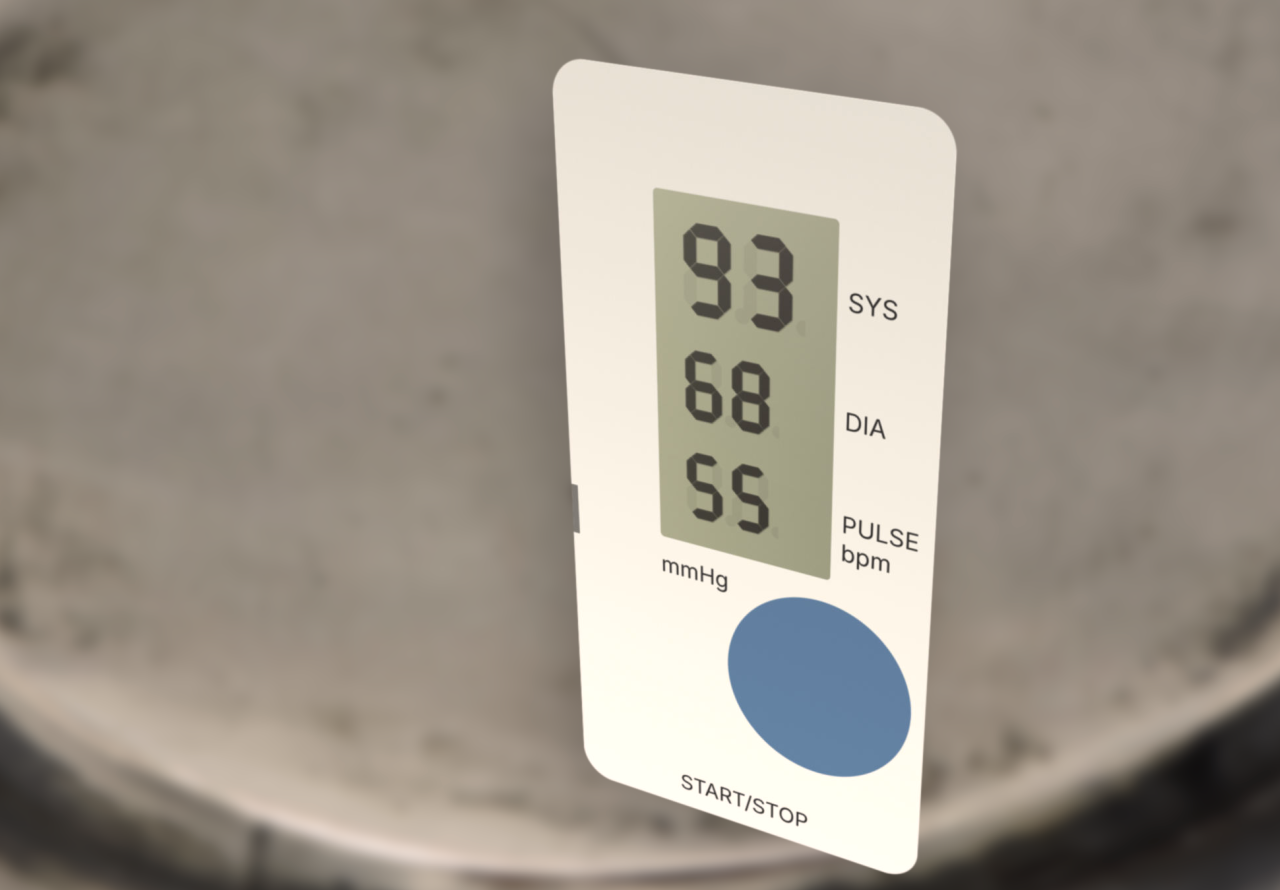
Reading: 55 bpm
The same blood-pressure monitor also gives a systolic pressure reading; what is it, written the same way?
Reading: 93 mmHg
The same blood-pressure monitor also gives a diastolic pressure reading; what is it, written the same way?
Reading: 68 mmHg
